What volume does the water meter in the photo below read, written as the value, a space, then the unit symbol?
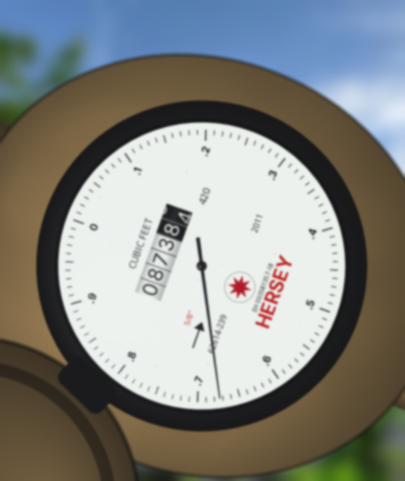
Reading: 87383.67 ft³
